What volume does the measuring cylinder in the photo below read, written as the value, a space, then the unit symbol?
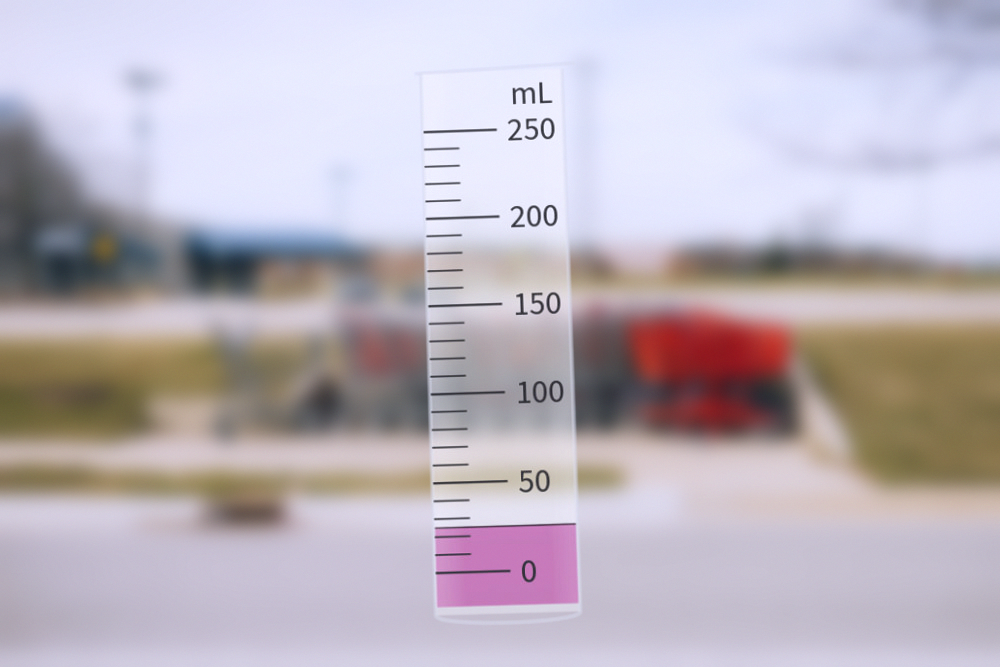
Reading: 25 mL
